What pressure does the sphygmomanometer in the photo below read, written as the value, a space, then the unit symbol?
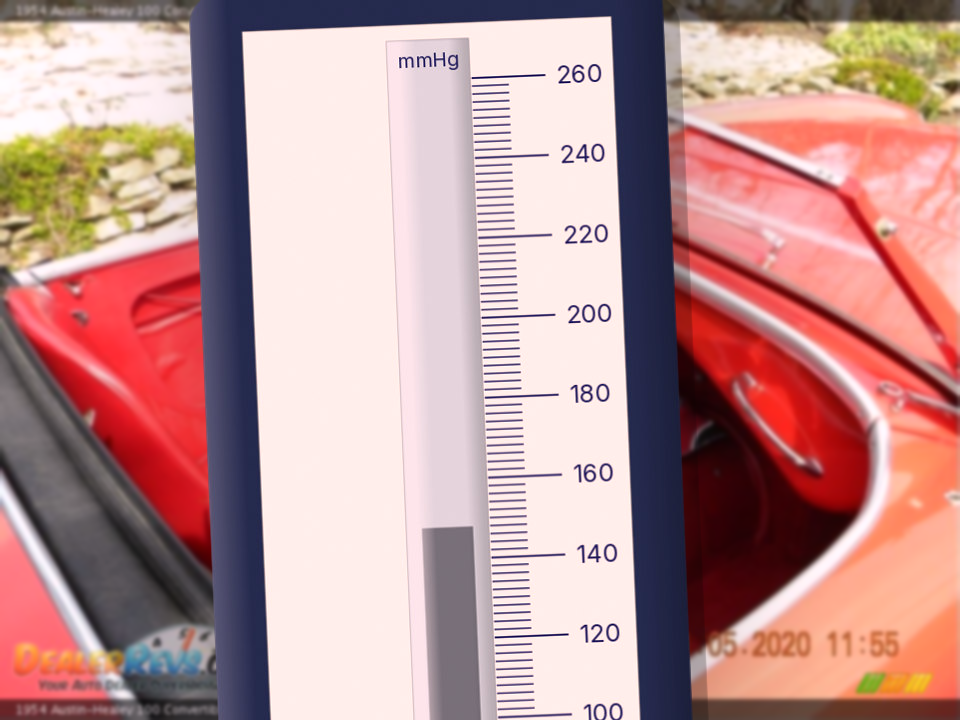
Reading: 148 mmHg
